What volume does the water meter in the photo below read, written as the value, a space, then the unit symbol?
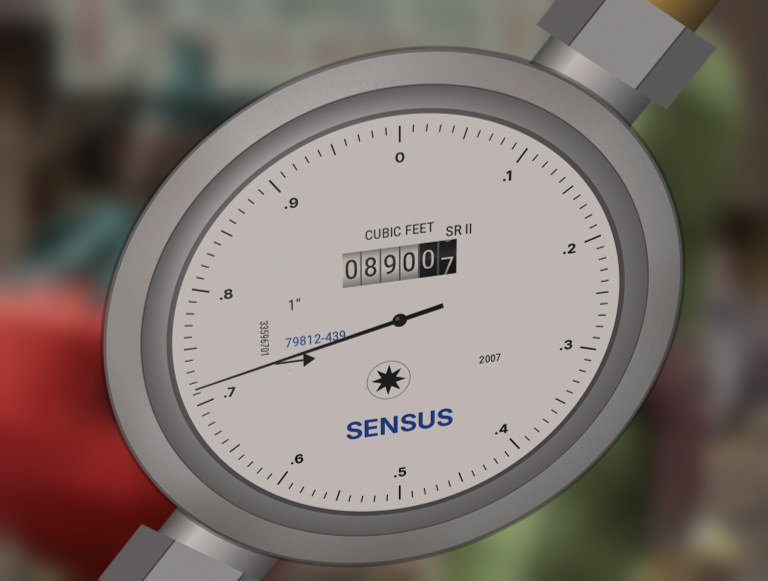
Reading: 89006.71 ft³
